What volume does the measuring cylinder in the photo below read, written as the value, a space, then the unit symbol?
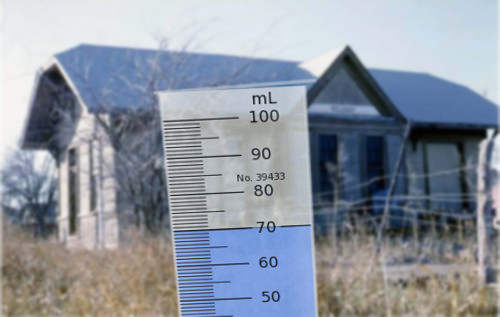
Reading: 70 mL
